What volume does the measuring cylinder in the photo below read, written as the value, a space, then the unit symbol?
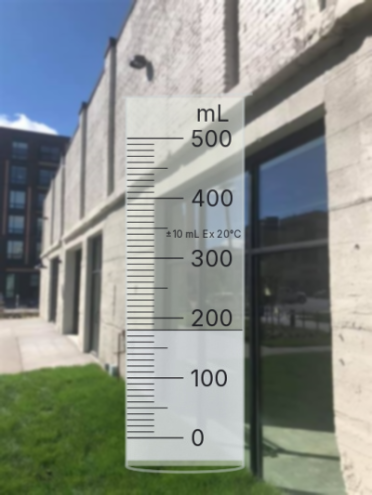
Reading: 180 mL
